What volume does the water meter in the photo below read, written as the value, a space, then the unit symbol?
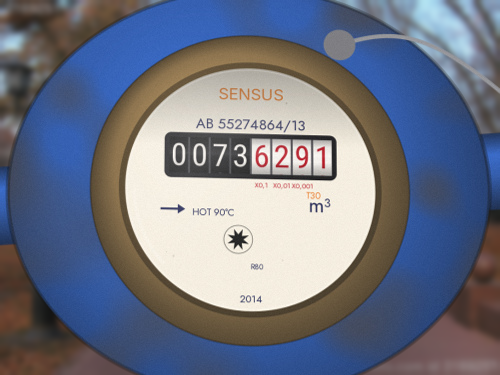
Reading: 73.6291 m³
